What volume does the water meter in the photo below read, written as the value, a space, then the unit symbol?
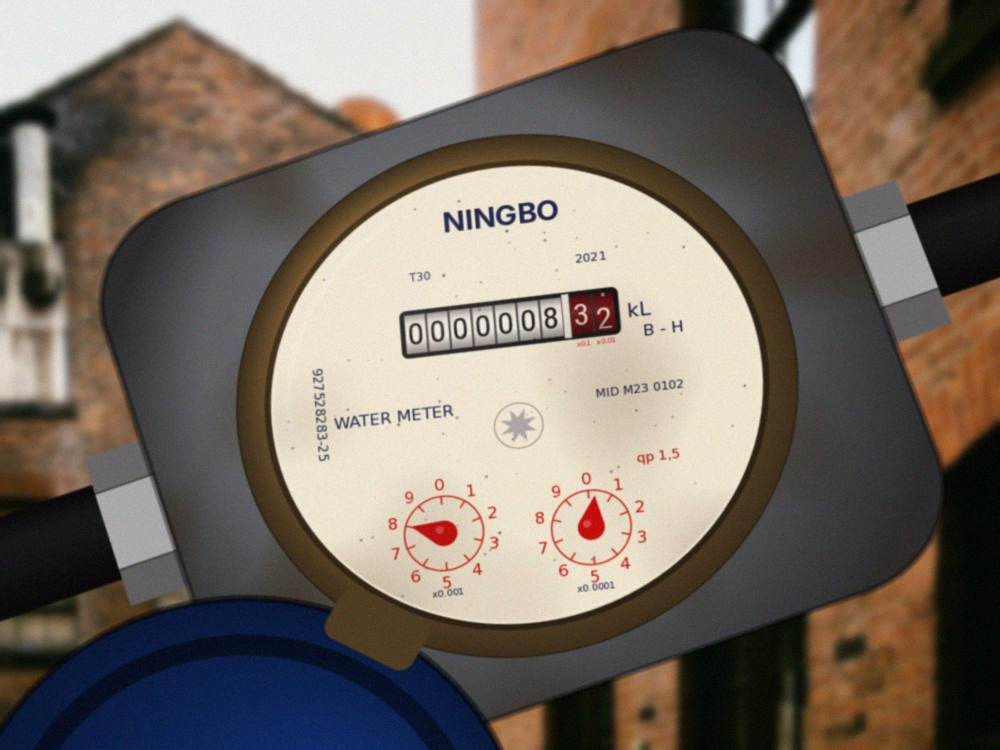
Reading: 8.3180 kL
